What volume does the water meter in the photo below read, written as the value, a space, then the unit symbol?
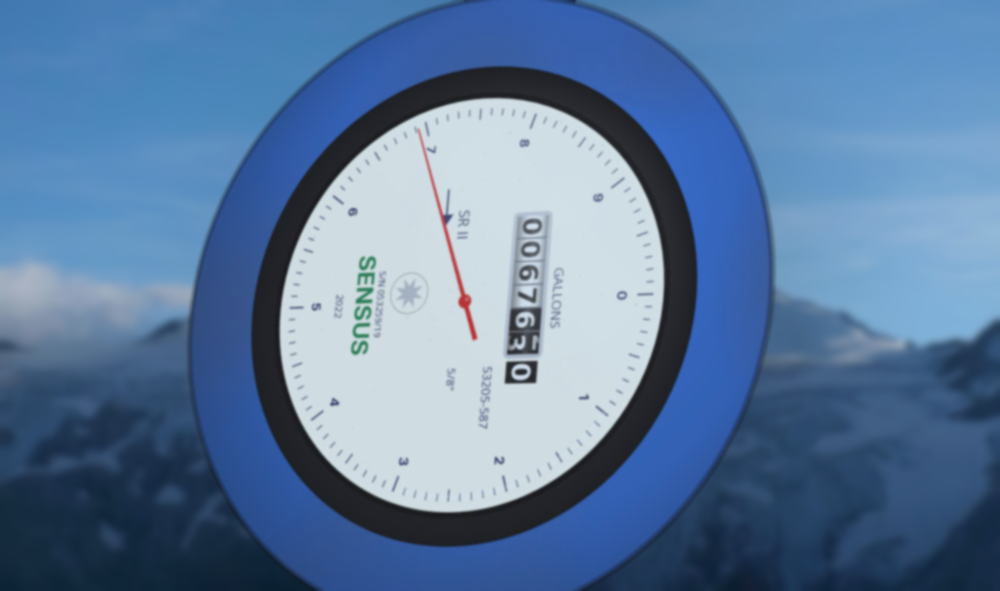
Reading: 67626.9 gal
